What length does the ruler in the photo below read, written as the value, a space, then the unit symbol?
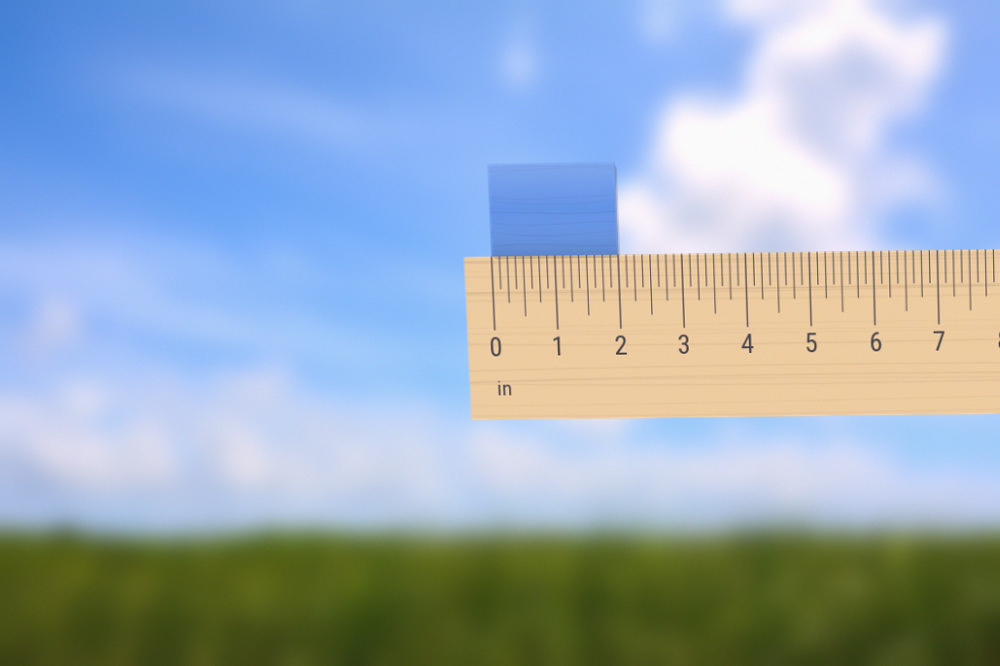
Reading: 2 in
